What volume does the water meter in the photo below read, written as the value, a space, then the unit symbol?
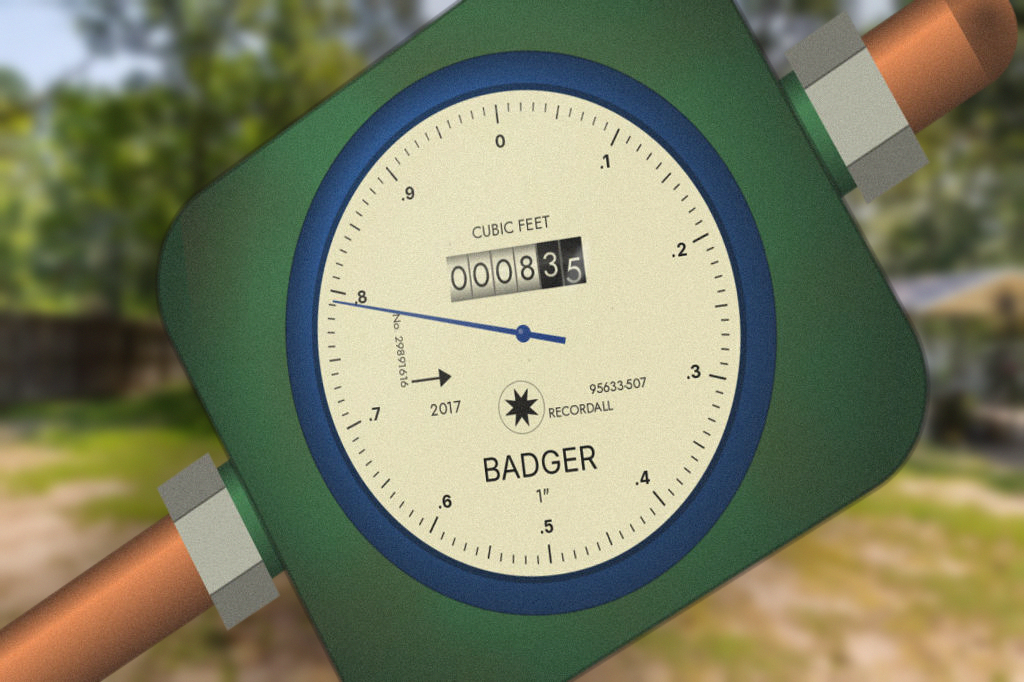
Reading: 834.79 ft³
